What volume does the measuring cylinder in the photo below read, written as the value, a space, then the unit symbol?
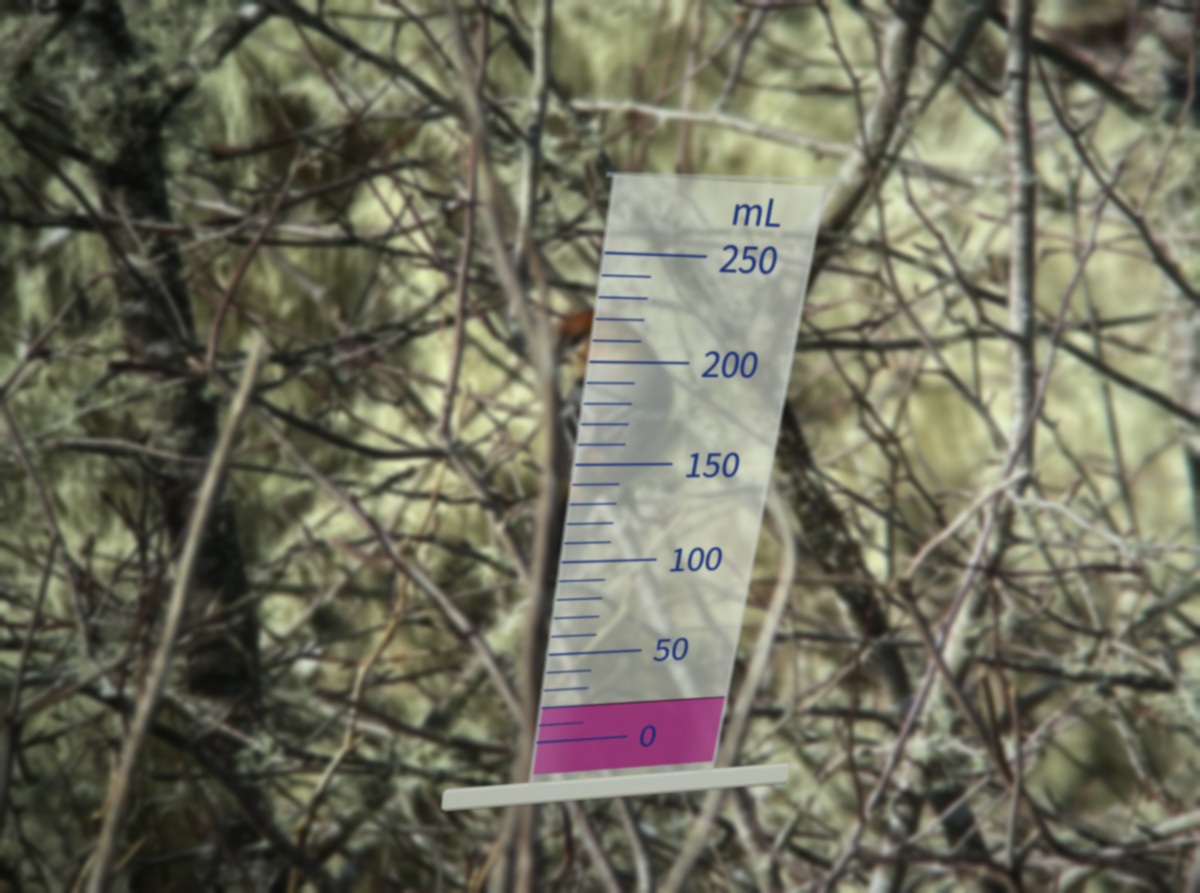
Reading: 20 mL
